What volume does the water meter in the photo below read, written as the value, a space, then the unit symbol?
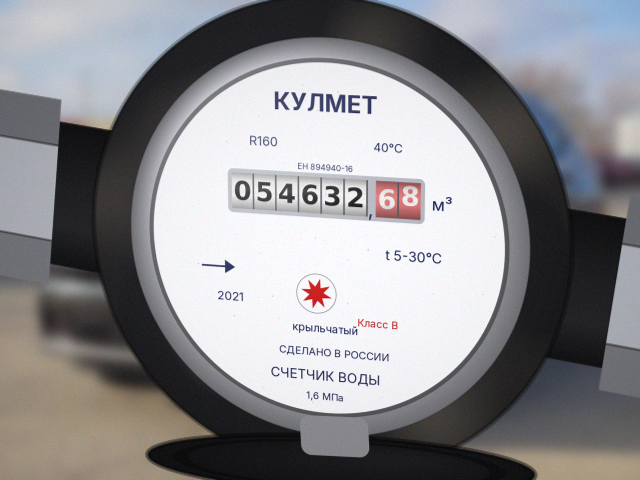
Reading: 54632.68 m³
